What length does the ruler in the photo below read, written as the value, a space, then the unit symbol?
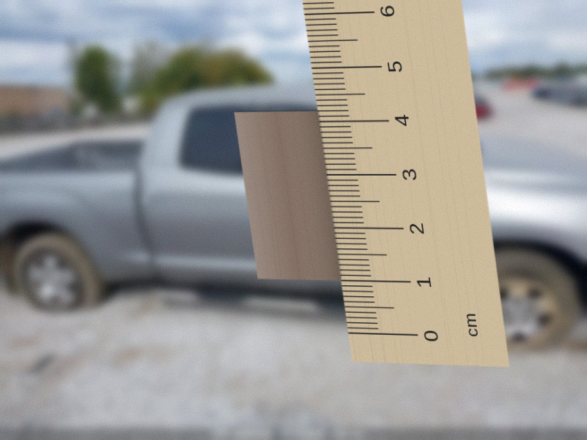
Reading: 3.2 cm
